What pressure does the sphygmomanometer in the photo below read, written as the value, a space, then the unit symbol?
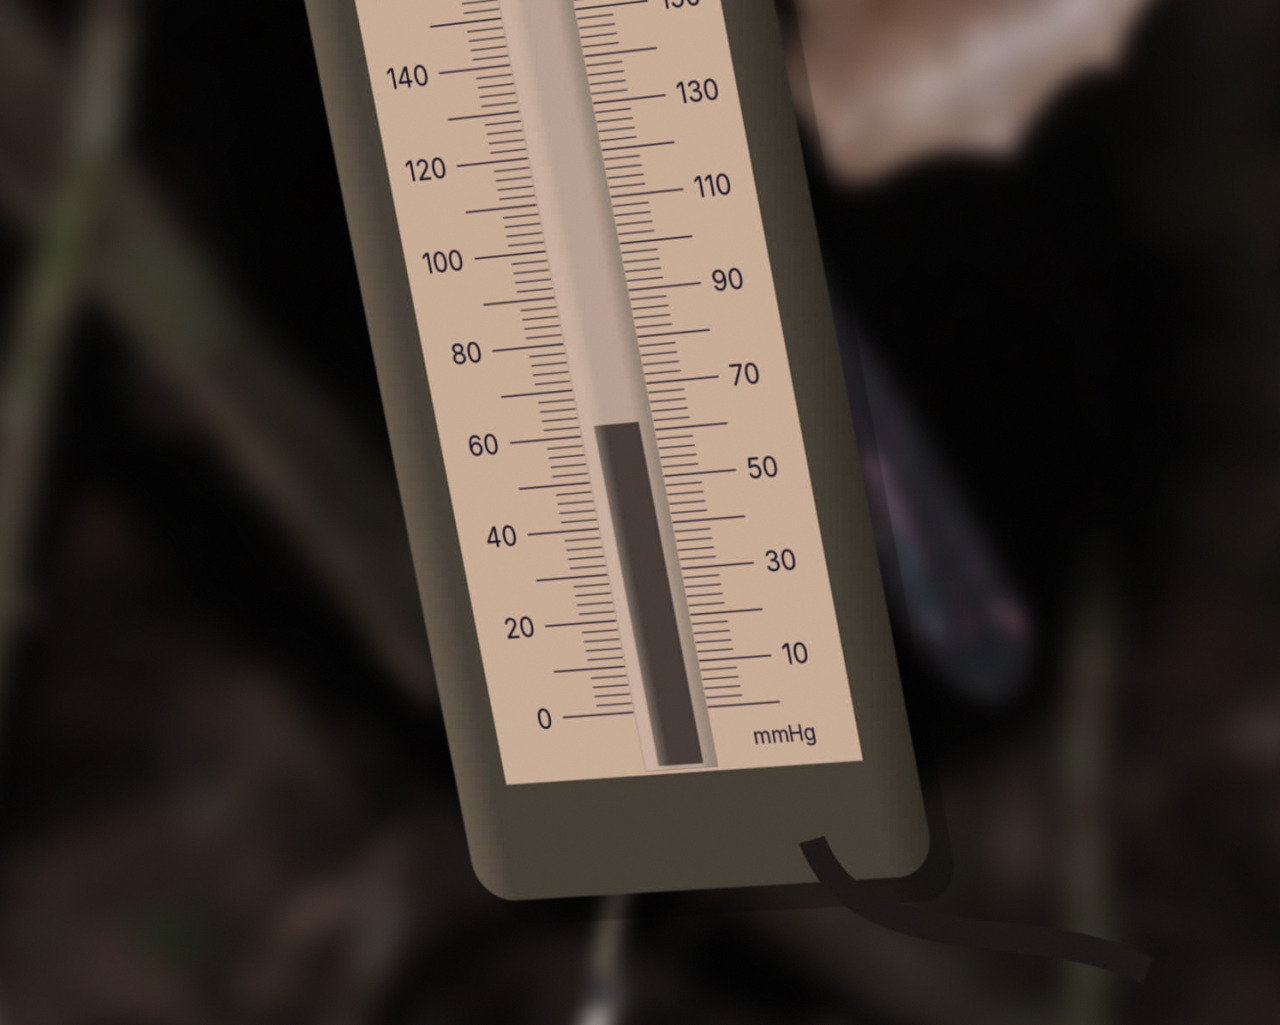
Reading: 62 mmHg
